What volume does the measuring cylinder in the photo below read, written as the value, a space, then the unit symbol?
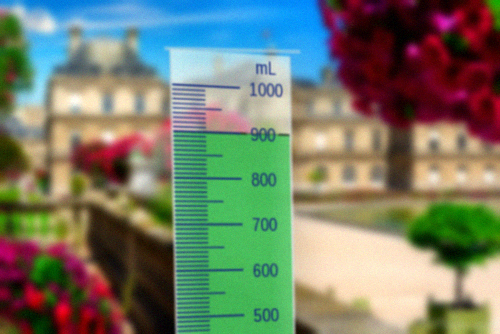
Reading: 900 mL
